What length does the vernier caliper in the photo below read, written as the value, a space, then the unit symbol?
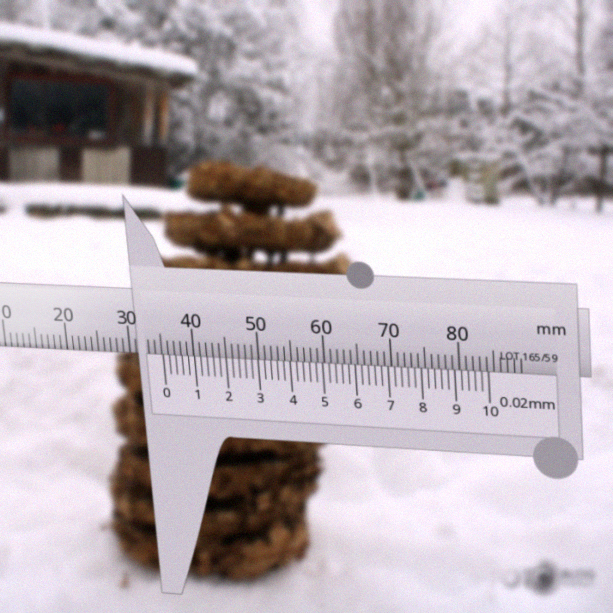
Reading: 35.2 mm
